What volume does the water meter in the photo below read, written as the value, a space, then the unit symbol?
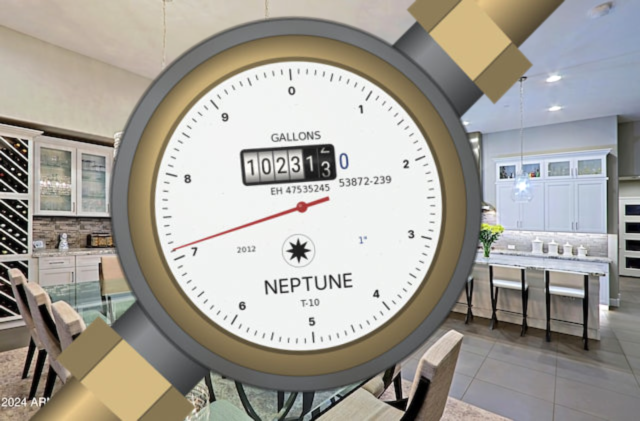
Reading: 1023127.1 gal
